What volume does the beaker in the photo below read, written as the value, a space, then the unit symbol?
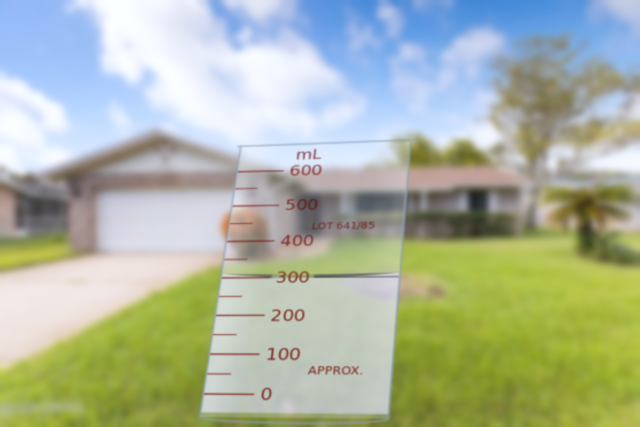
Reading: 300 mL
